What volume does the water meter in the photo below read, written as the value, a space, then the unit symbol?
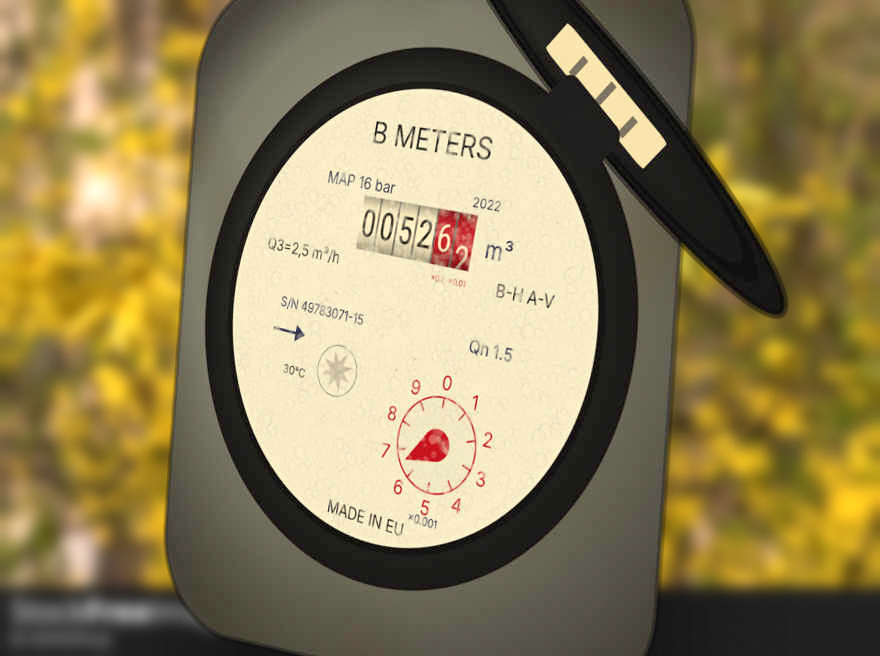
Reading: 52.616 m³
